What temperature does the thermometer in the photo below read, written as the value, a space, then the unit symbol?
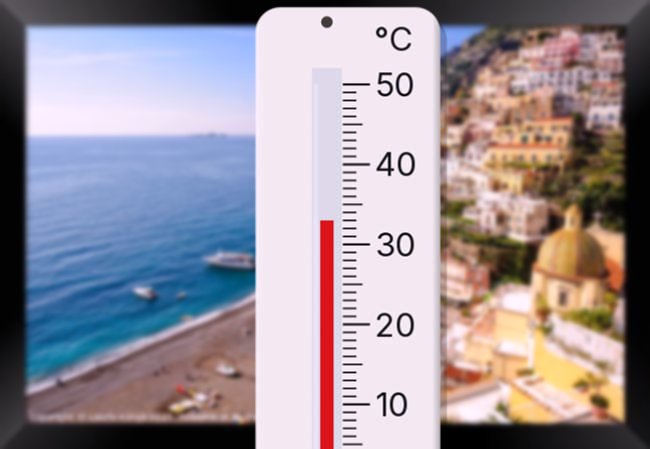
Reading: 33 °C
